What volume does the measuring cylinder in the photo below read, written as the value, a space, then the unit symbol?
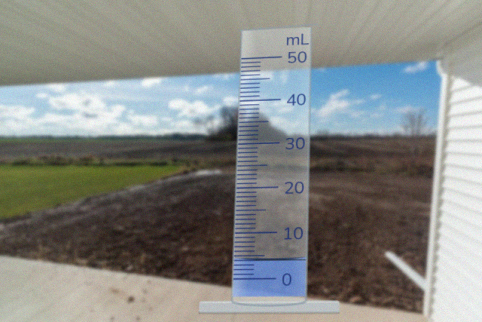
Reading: 4 mL
